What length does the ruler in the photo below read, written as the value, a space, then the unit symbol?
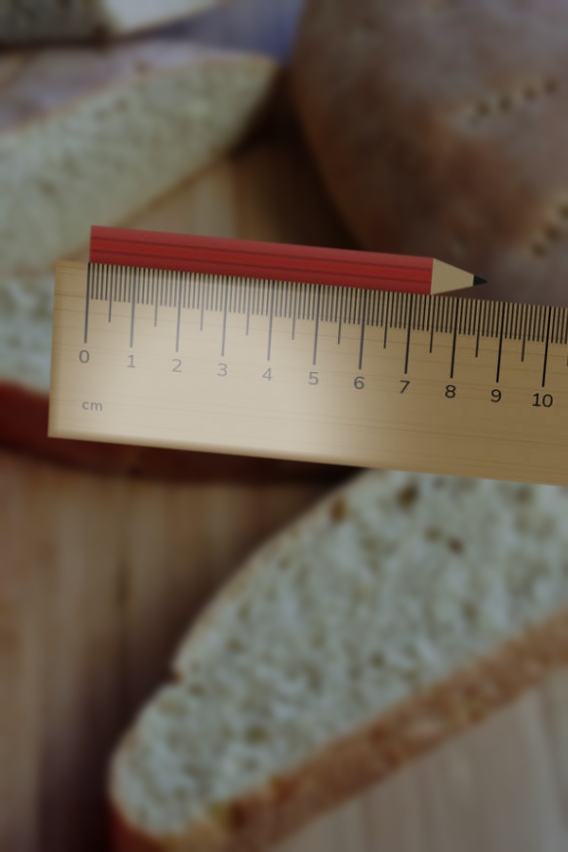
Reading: 8.6 cm
